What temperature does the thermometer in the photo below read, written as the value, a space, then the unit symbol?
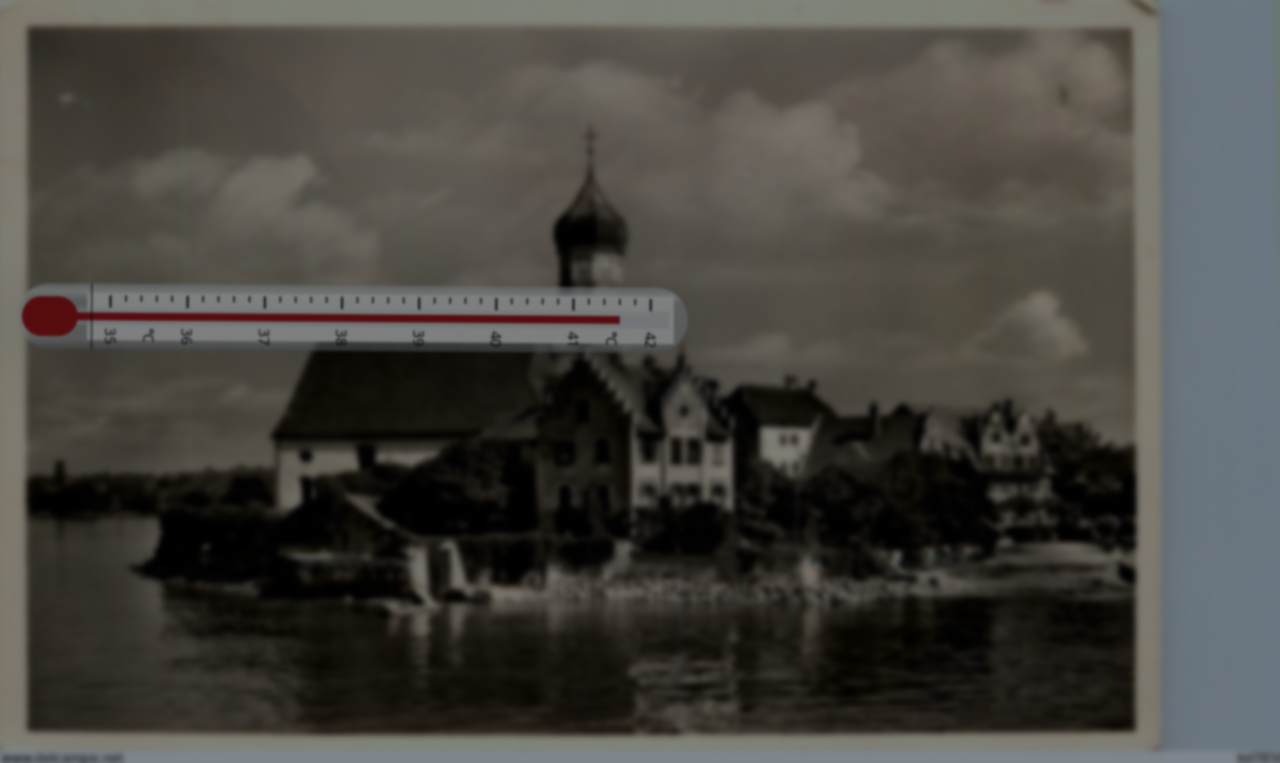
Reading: 41.6 °C
